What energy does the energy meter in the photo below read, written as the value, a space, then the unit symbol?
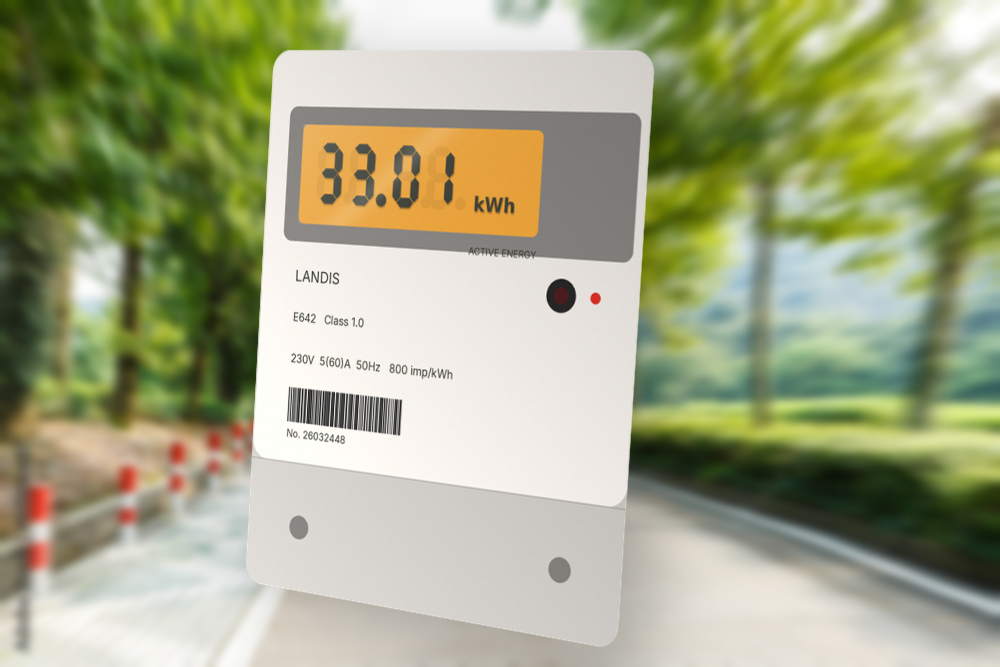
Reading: 33.01 kWh
